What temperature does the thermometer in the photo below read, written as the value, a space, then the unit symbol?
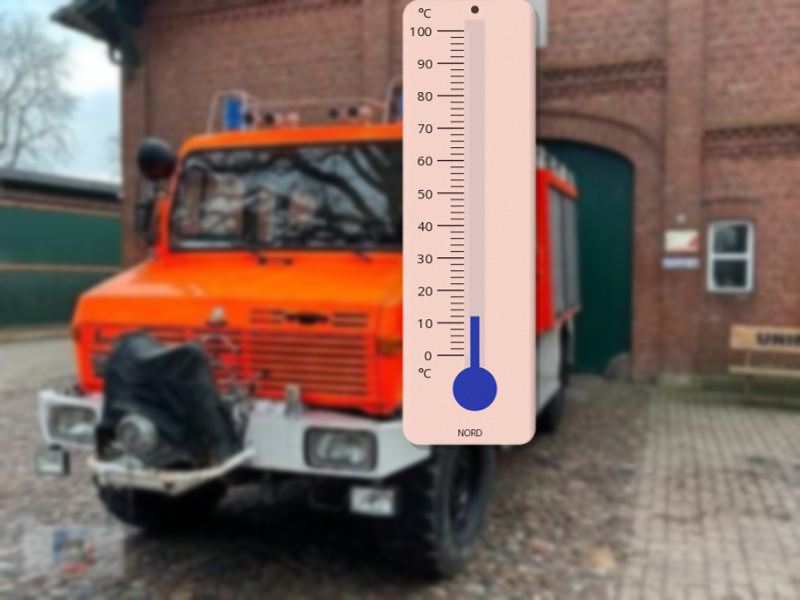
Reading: 12 °C
